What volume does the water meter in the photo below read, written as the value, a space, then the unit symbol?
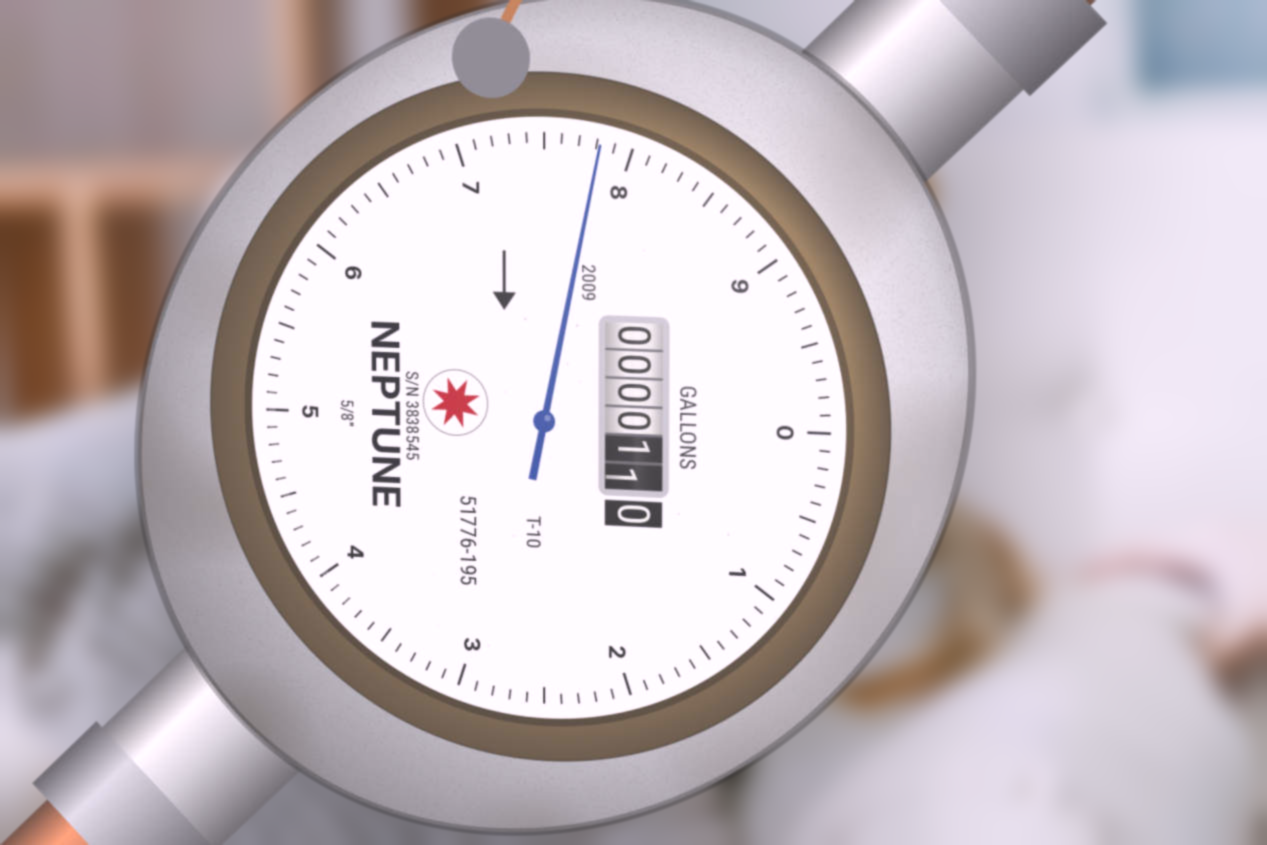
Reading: 107.8 gal
